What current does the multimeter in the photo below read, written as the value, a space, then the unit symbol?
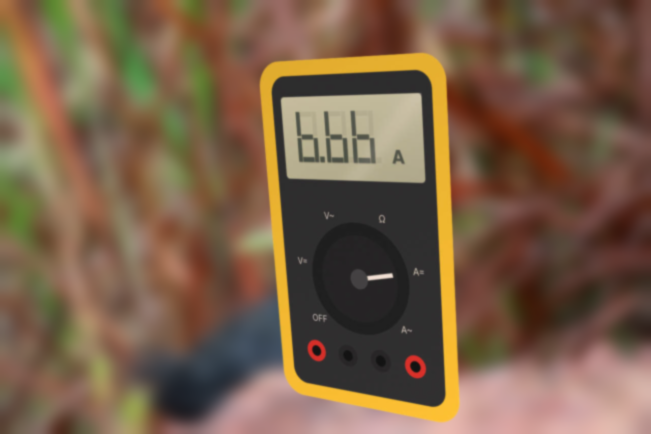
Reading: 6.66 A
